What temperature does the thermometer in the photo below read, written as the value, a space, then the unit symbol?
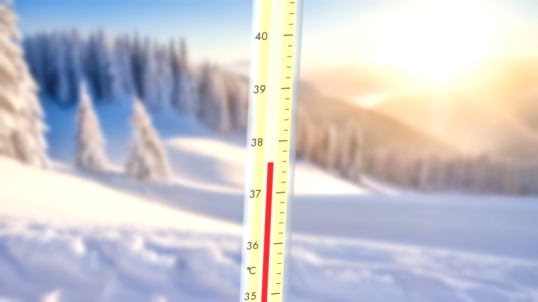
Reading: 37.6 °C
